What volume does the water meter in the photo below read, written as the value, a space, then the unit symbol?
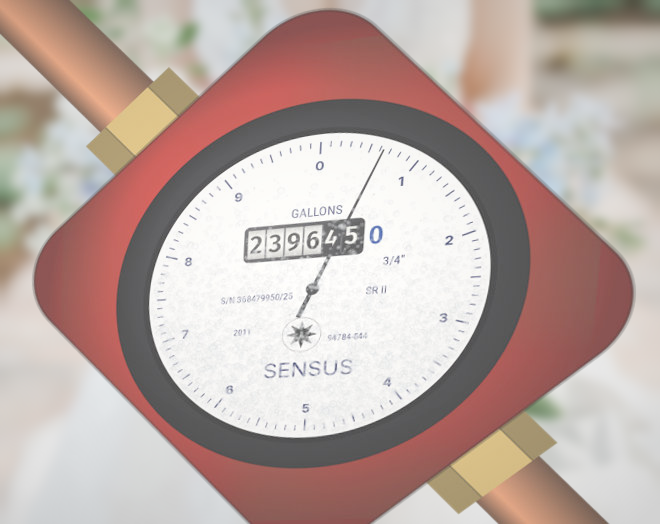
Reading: 2396450.6 gal
